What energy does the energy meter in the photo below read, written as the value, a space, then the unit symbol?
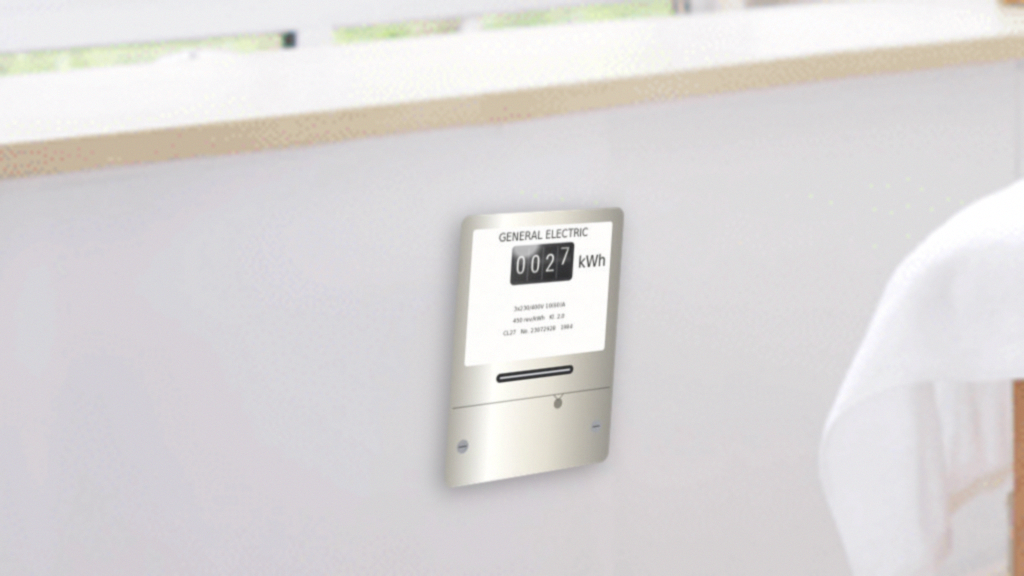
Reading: 27 kWh
